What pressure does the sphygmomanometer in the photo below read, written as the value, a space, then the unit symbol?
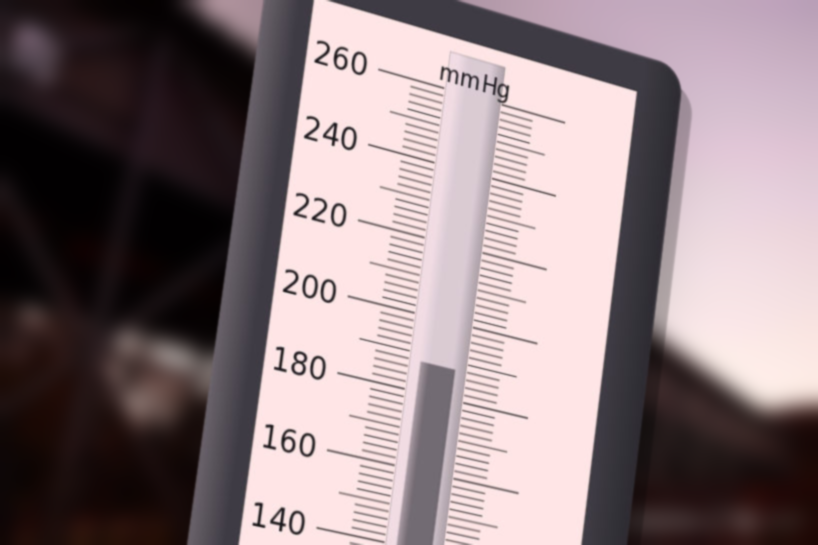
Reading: 188 mmHg
